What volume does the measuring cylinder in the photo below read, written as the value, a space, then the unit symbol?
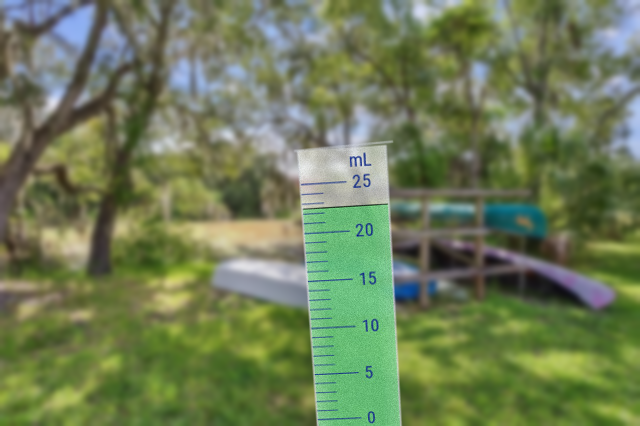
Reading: 22.5 mL
